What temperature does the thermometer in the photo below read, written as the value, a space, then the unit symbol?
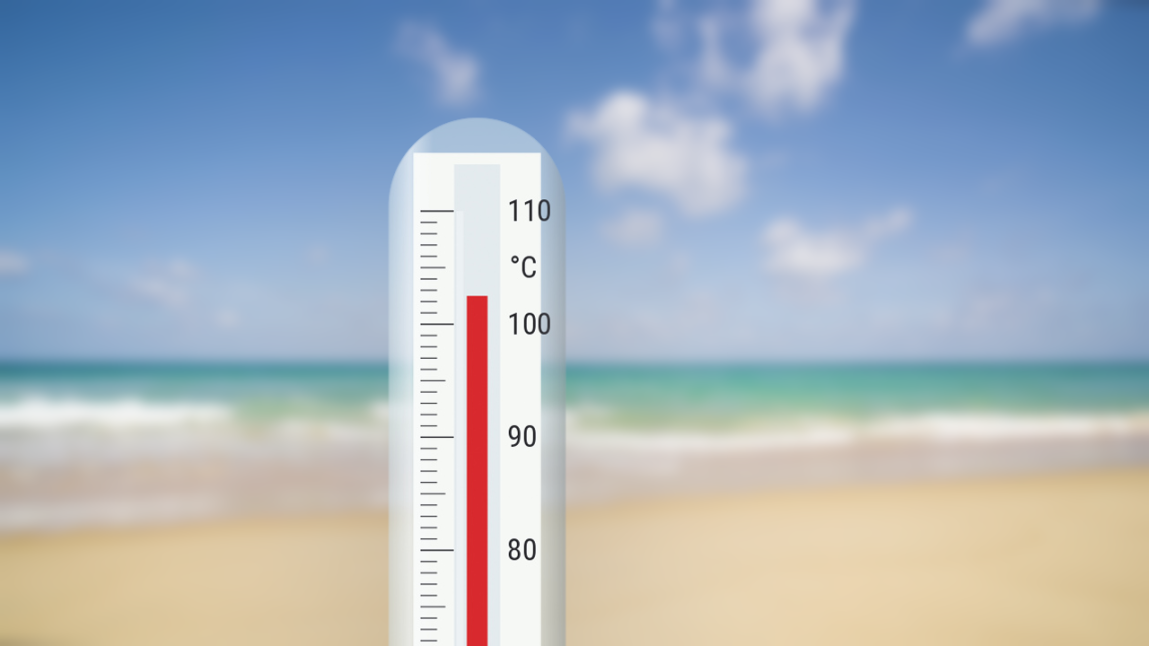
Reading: 102.5 °C
